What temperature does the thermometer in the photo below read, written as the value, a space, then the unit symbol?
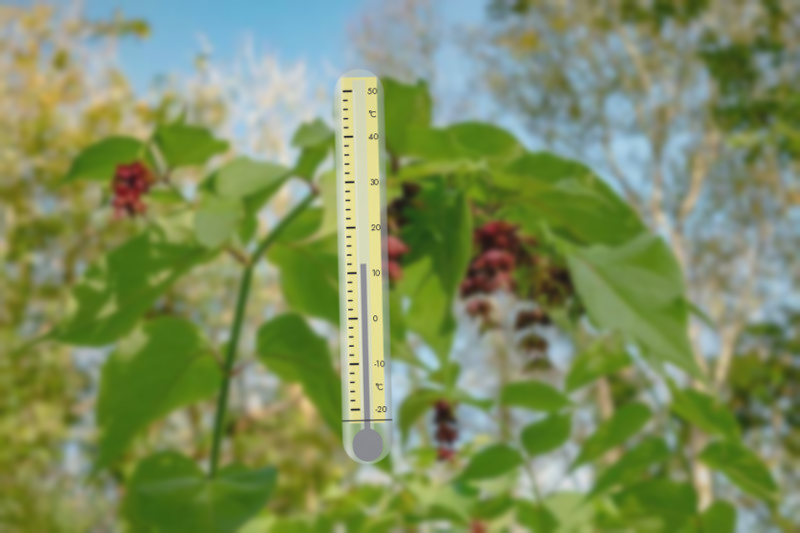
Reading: 12 °C
